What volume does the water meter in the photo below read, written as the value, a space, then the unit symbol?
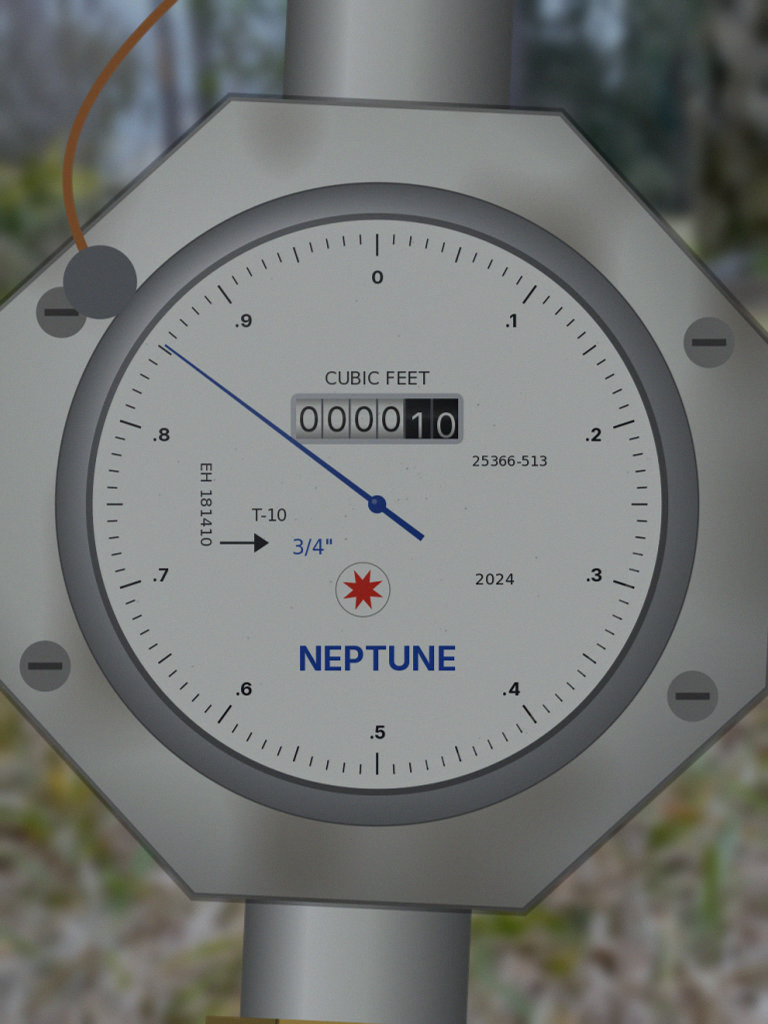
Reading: 9.85 ft³
